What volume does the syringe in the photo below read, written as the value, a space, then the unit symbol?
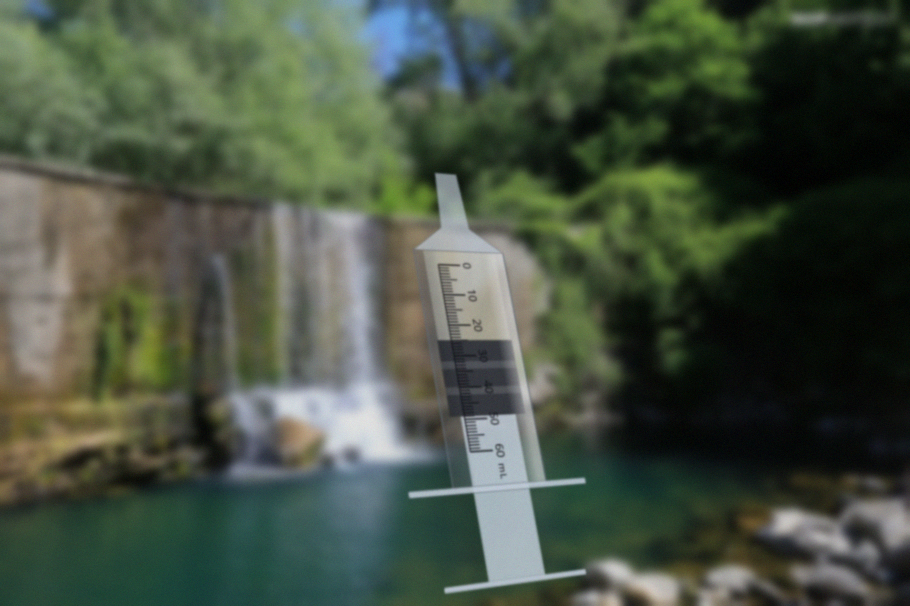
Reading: 25 mL
